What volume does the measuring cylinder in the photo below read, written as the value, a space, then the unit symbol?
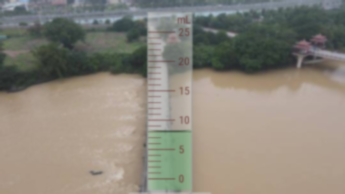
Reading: 8 mL
